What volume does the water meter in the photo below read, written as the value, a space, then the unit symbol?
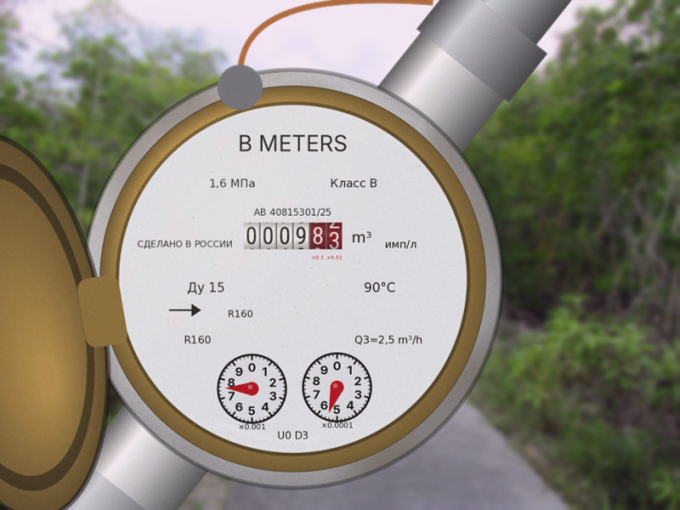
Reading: 9.8275 m³
